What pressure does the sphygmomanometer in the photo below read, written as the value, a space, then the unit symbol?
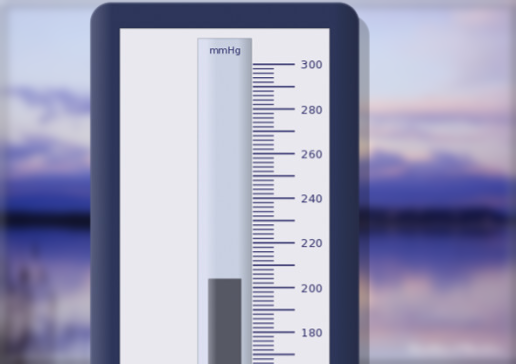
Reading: 204 mmHg
